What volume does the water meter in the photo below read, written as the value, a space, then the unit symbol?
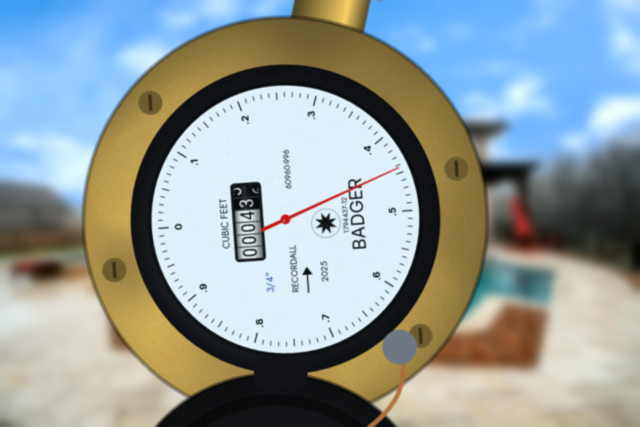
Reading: 435.44 ft³
